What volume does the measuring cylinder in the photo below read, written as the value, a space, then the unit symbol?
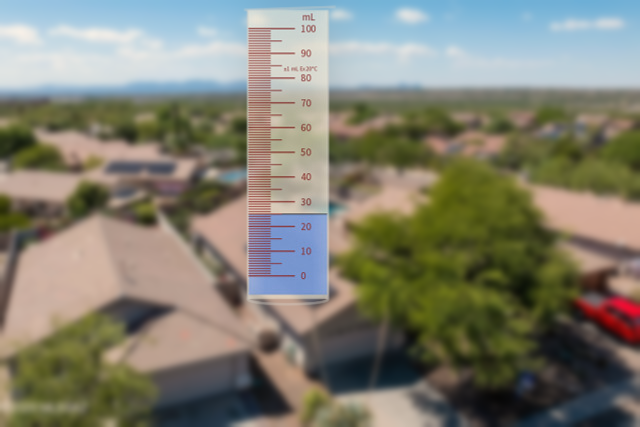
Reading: 25 mL
